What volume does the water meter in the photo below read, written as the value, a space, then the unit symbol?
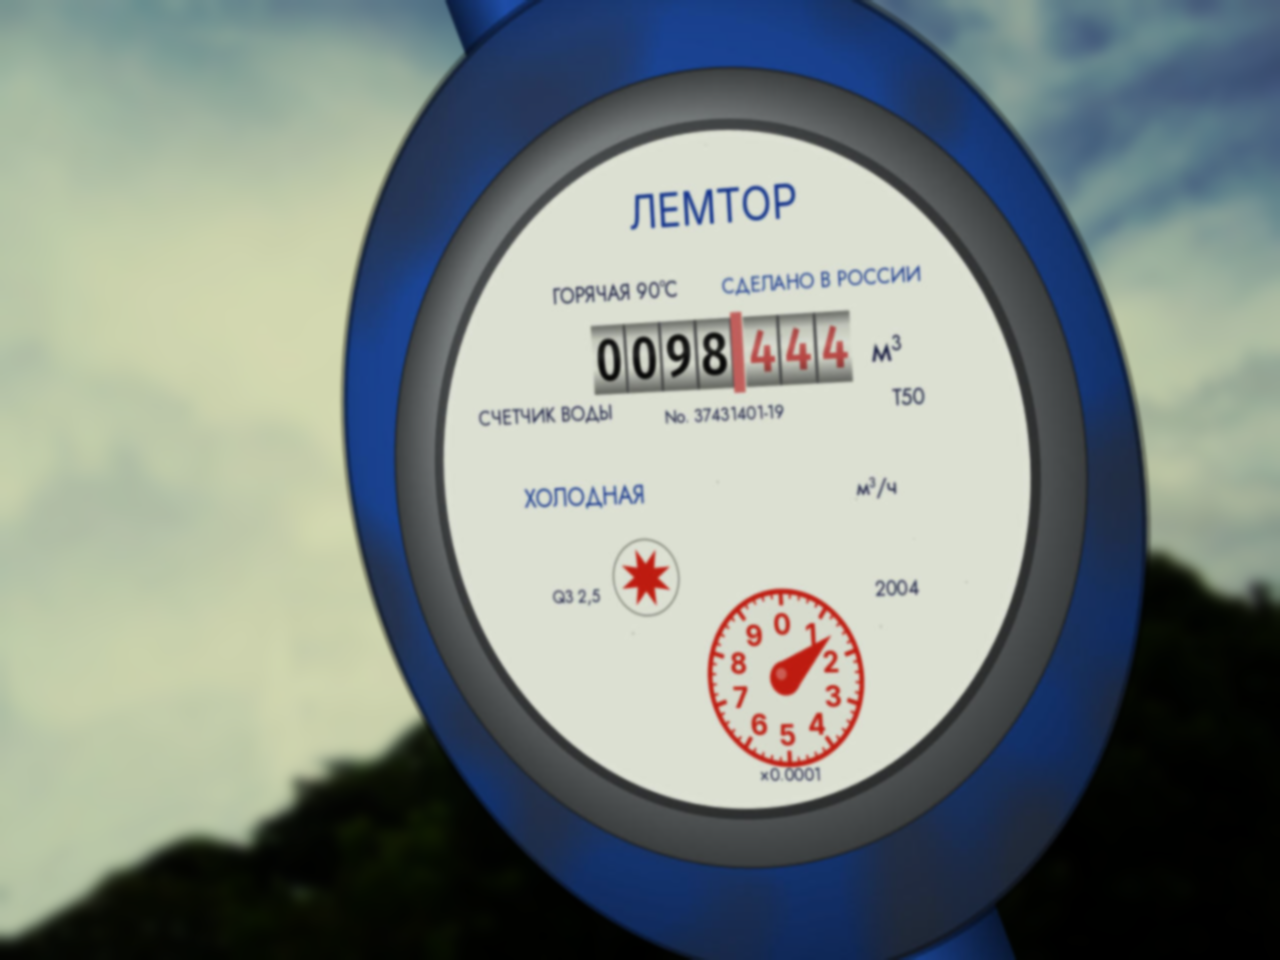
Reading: 98.4441 m³
